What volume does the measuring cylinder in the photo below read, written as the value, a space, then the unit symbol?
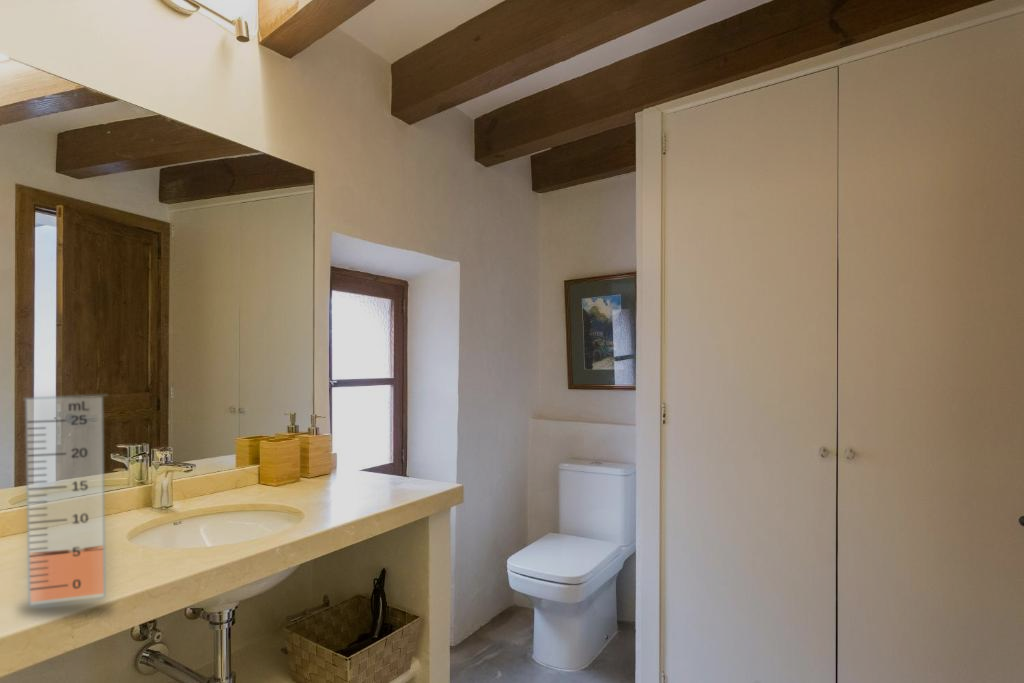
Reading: 5 mL
